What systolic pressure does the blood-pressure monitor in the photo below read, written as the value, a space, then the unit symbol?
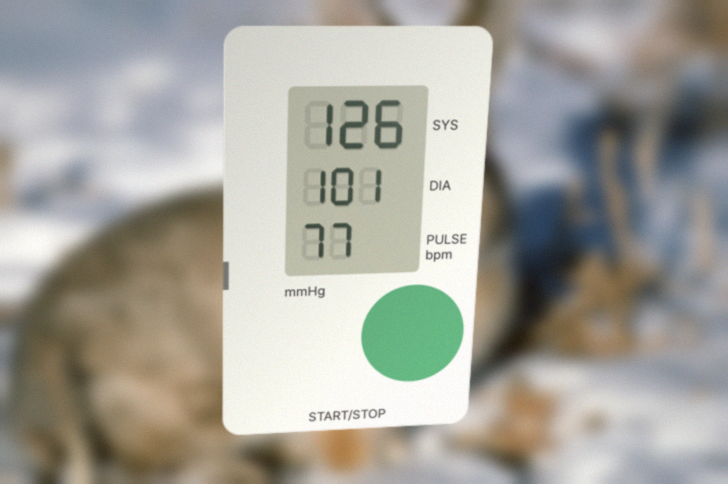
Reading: 126 mmHg
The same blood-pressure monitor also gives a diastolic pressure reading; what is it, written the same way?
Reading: 101 mmHg
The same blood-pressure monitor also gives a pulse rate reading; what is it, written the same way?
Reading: 77 bpm
